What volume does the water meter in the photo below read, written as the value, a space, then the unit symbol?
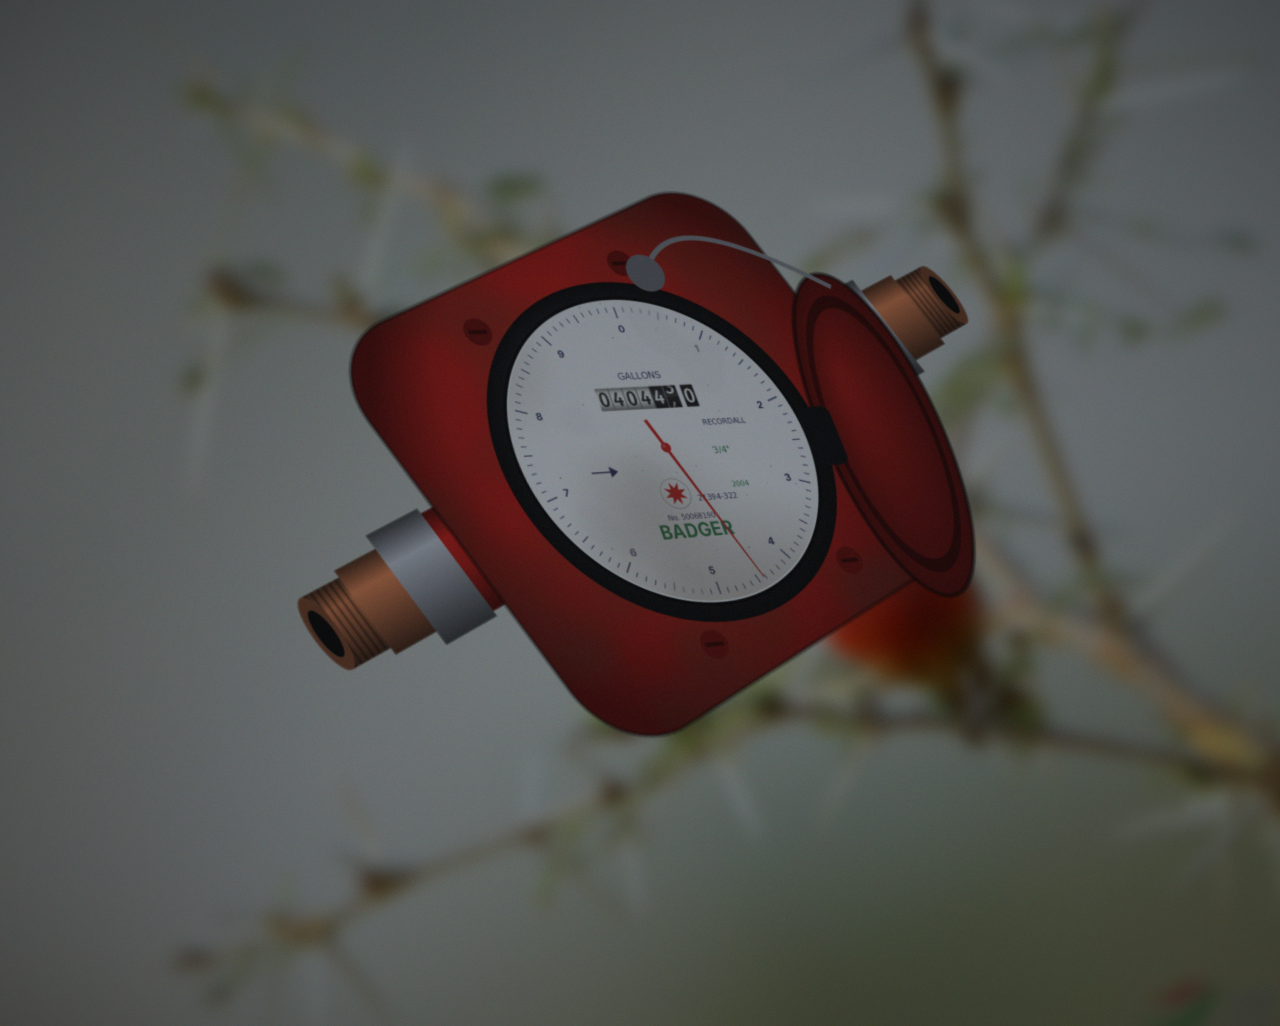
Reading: 404434.4 gal
